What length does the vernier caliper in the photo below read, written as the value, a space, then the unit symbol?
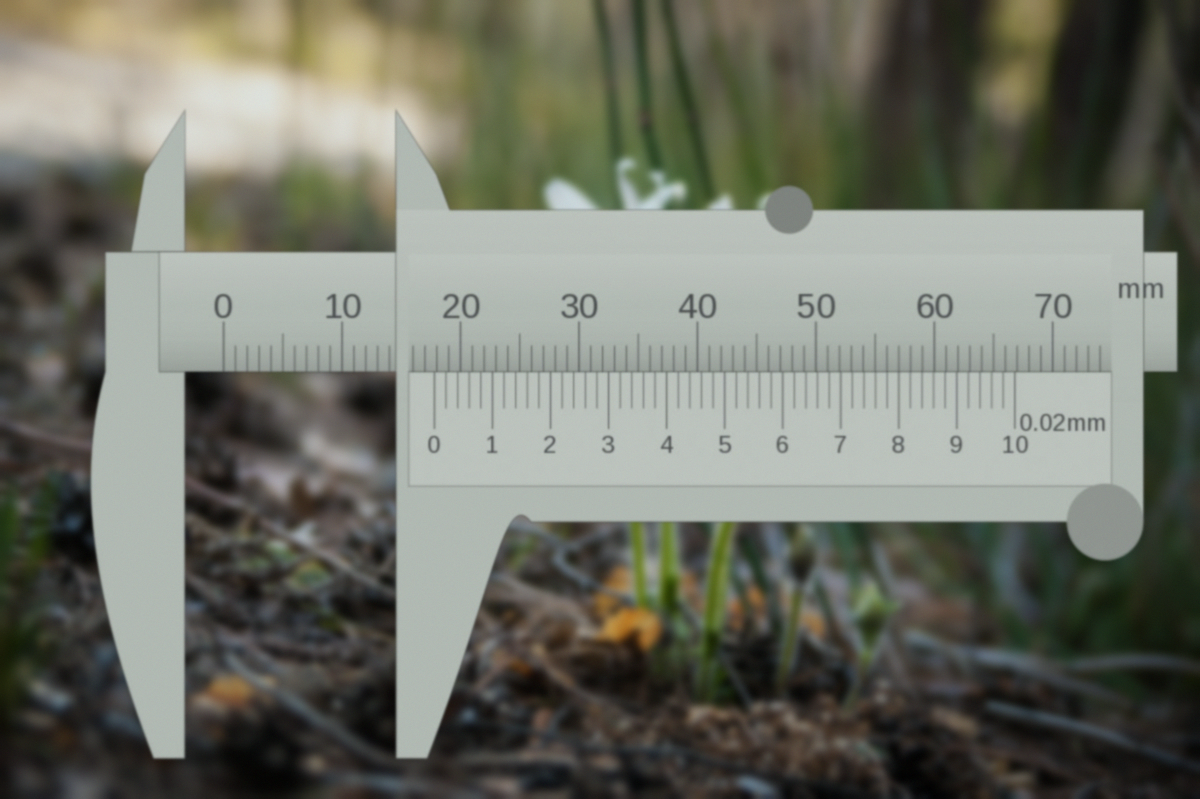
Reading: 17.8 mm
